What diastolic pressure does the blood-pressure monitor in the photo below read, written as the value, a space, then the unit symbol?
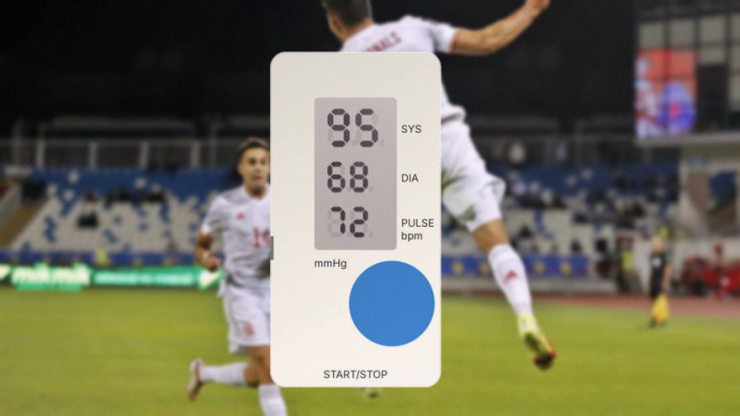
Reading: 68 mmHg
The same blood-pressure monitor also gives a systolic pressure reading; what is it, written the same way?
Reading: 95 mmHg
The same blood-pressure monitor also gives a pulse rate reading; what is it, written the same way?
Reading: 72 bpm
